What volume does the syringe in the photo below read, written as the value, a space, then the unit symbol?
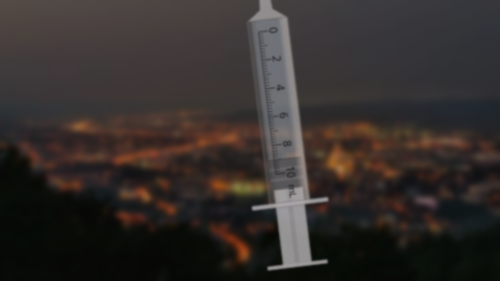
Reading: 9 mL
